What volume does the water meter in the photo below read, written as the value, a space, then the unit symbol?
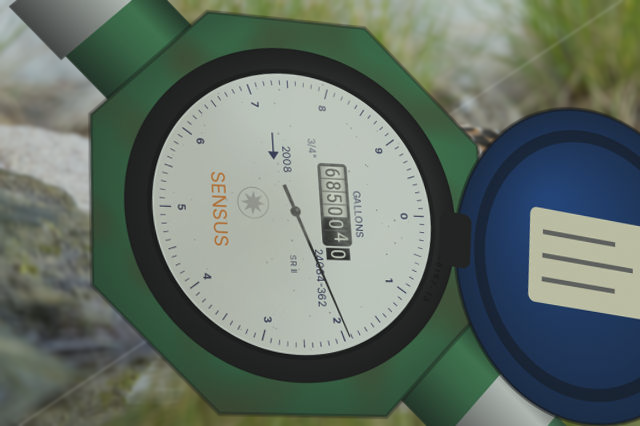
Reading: 6850041.9 gal
